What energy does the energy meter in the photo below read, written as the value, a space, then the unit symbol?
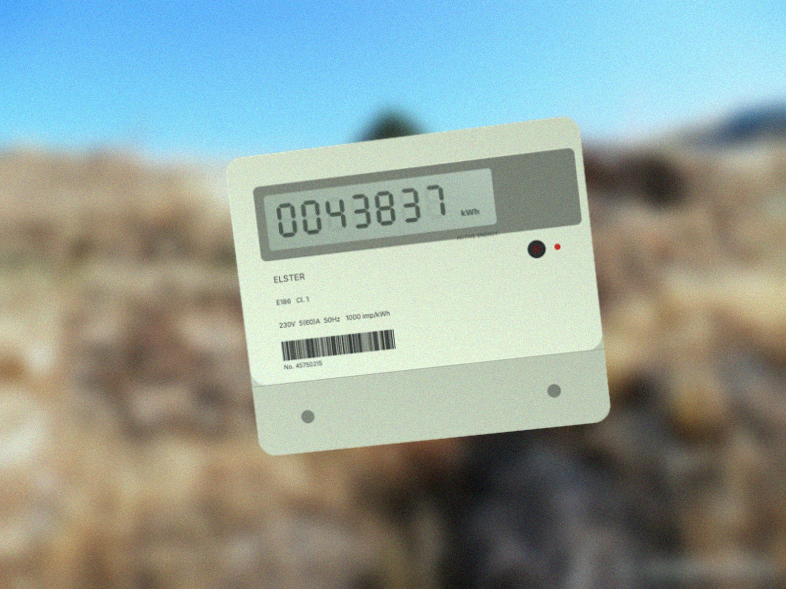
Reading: 43837 kWh
